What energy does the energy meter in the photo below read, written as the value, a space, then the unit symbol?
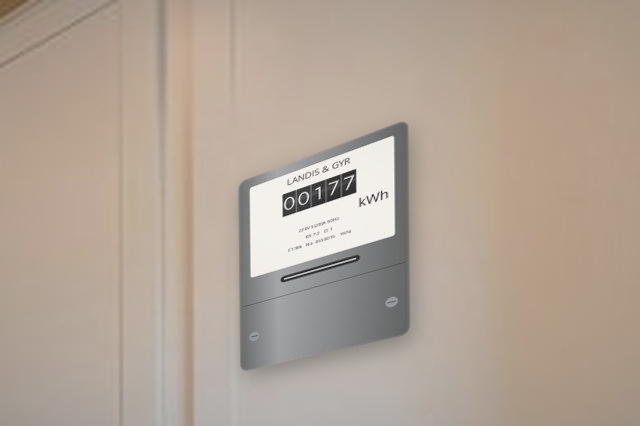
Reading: 177 kWh
